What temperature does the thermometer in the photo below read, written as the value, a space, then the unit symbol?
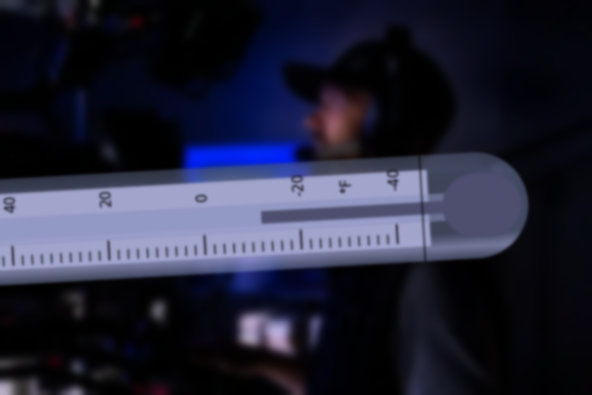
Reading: -12 °F
